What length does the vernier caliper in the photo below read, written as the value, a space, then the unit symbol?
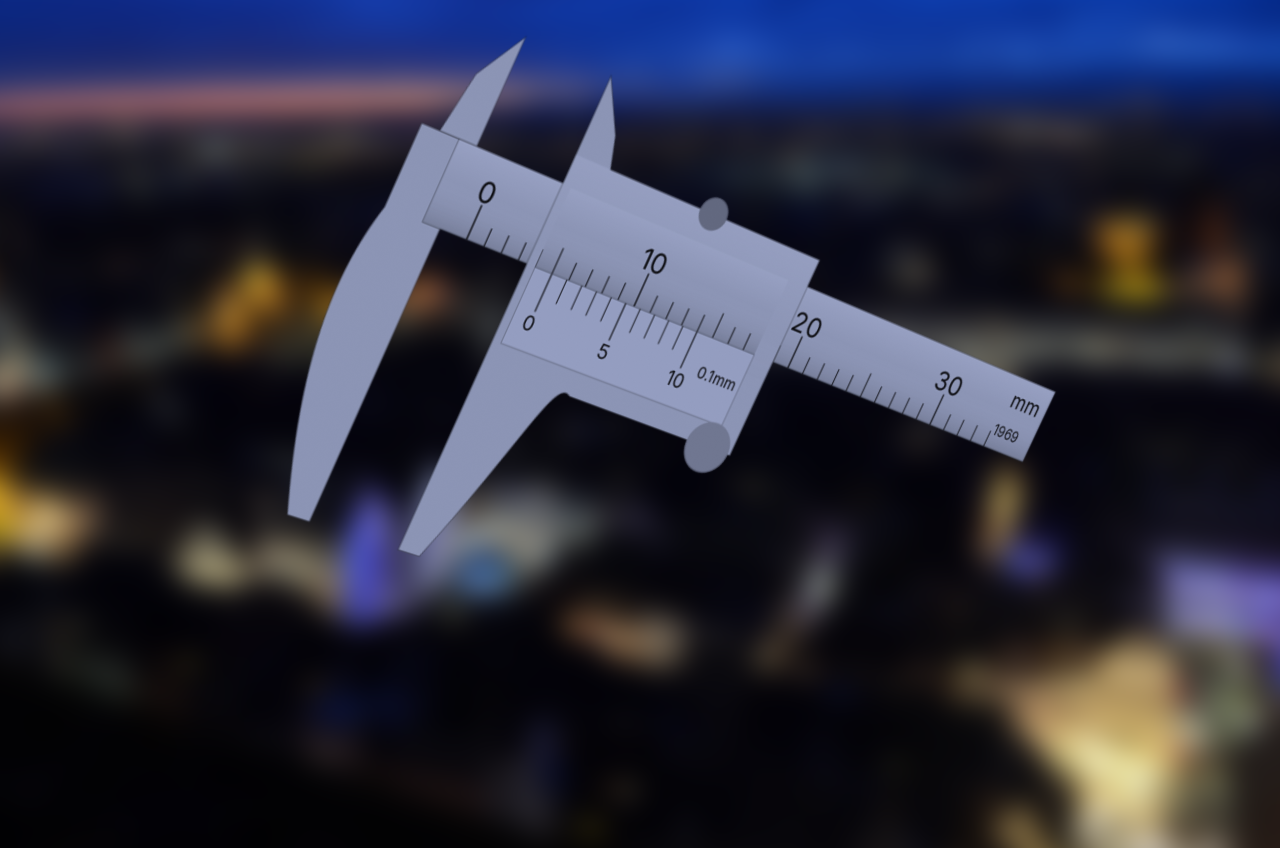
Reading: 5.0 mm
